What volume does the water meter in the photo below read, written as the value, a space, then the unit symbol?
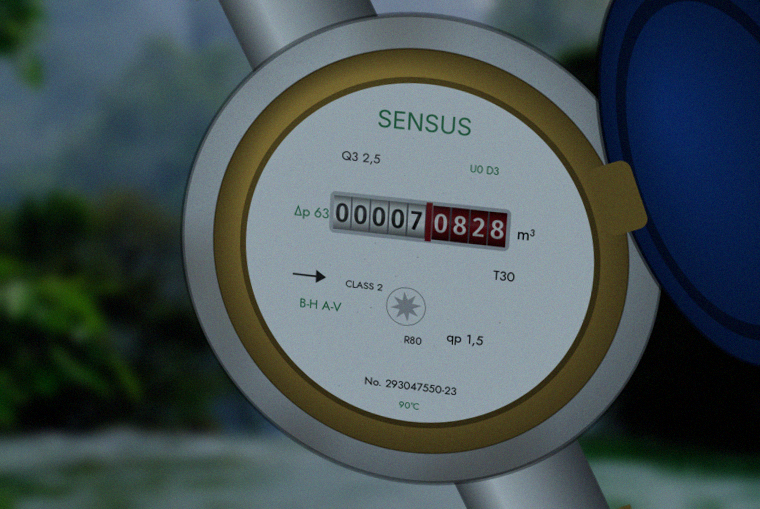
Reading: 7.0828 m³
